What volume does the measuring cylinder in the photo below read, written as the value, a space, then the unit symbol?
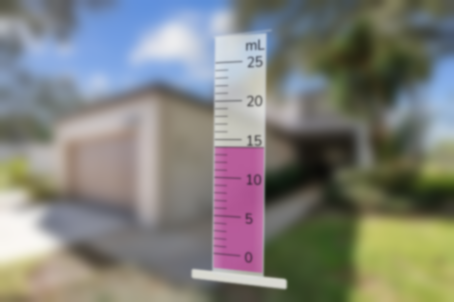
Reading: 14 mL
